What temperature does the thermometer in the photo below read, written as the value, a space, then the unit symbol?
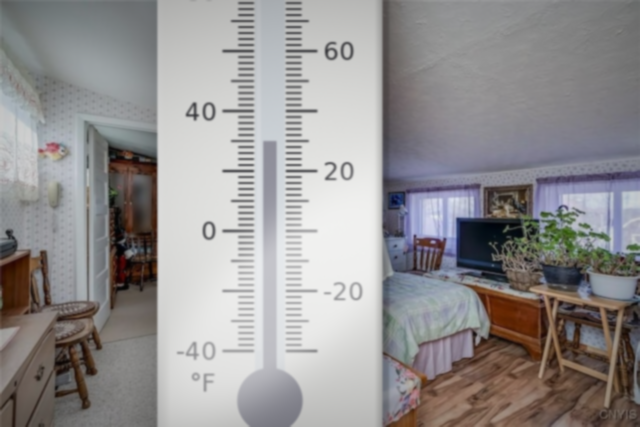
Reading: 30 °F
